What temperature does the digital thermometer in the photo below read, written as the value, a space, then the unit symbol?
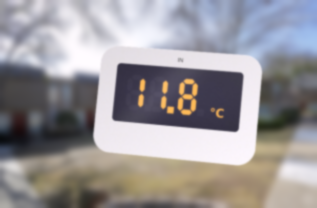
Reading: 11.8 °C
